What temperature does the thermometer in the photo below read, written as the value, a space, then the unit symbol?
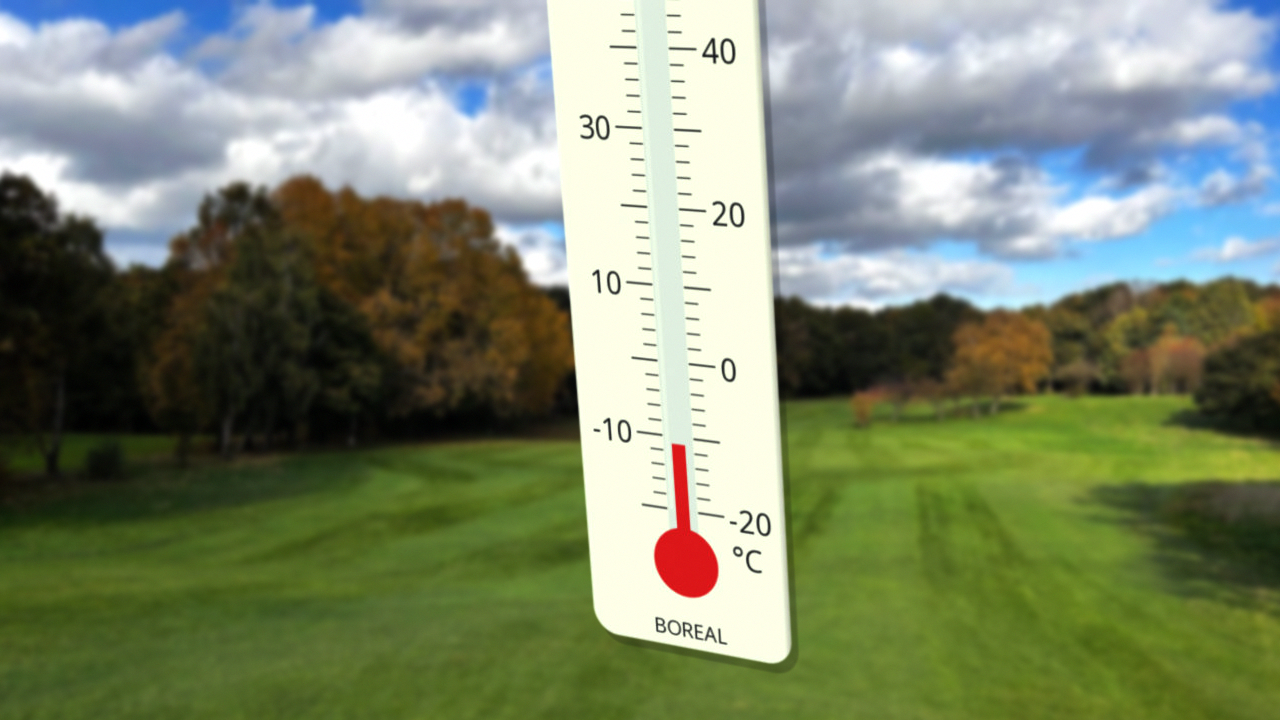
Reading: -11 °C
